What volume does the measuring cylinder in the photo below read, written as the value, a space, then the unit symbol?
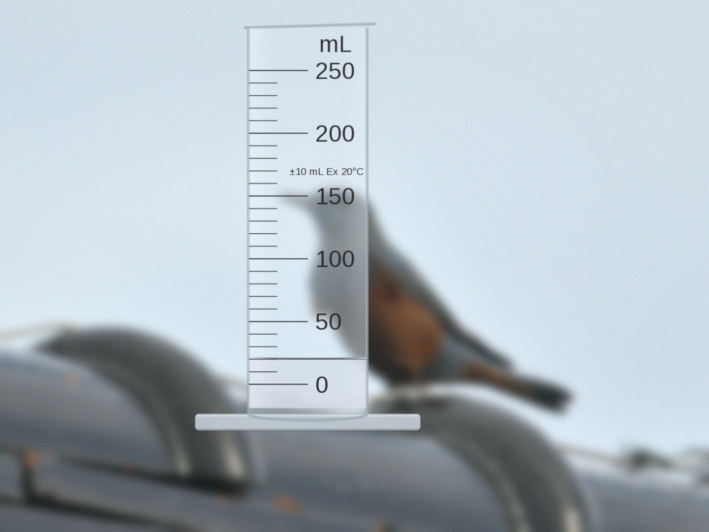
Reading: 20 mL
